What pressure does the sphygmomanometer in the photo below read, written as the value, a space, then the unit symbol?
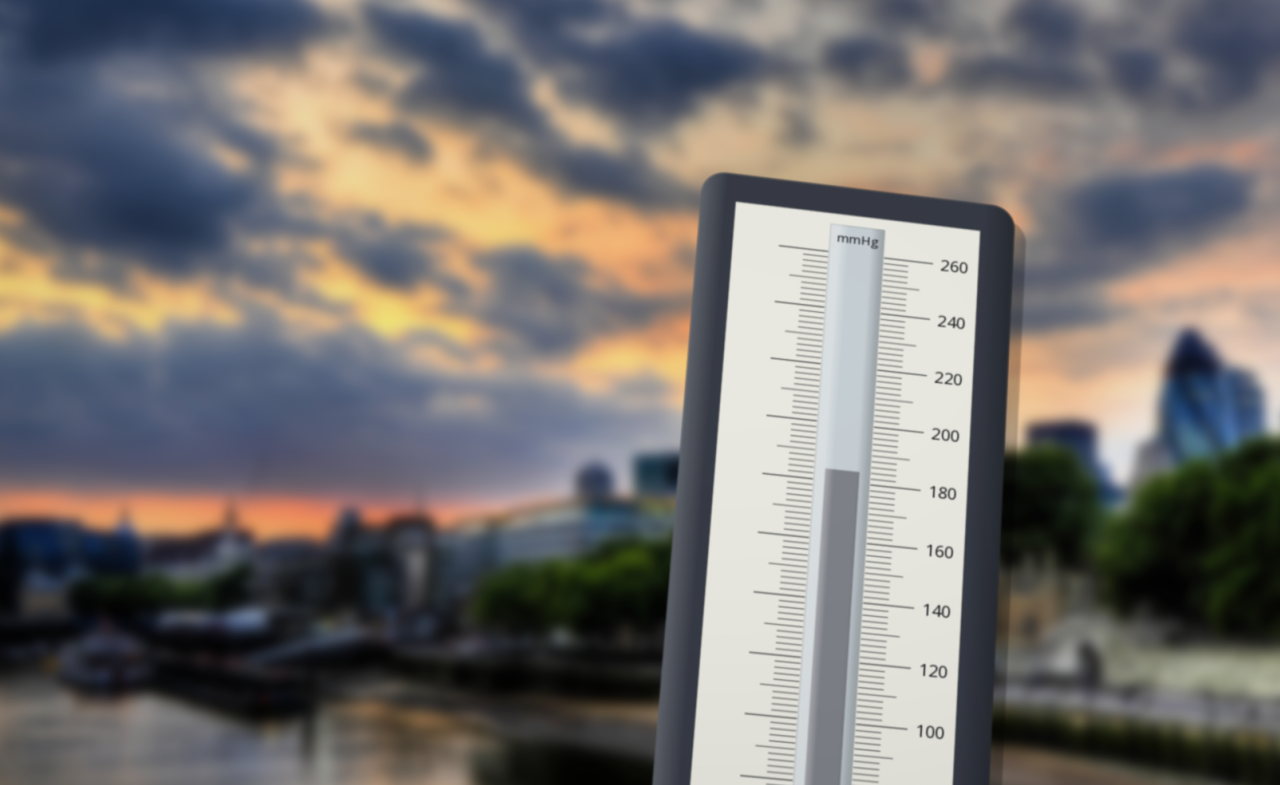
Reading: 184 mmHg
